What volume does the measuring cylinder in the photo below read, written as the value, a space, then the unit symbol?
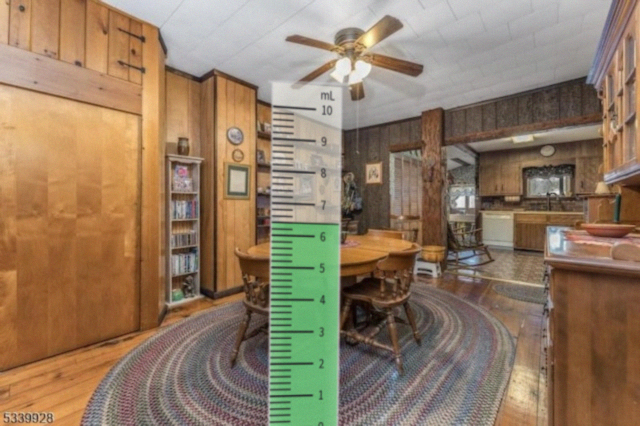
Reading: 6.4 mL
